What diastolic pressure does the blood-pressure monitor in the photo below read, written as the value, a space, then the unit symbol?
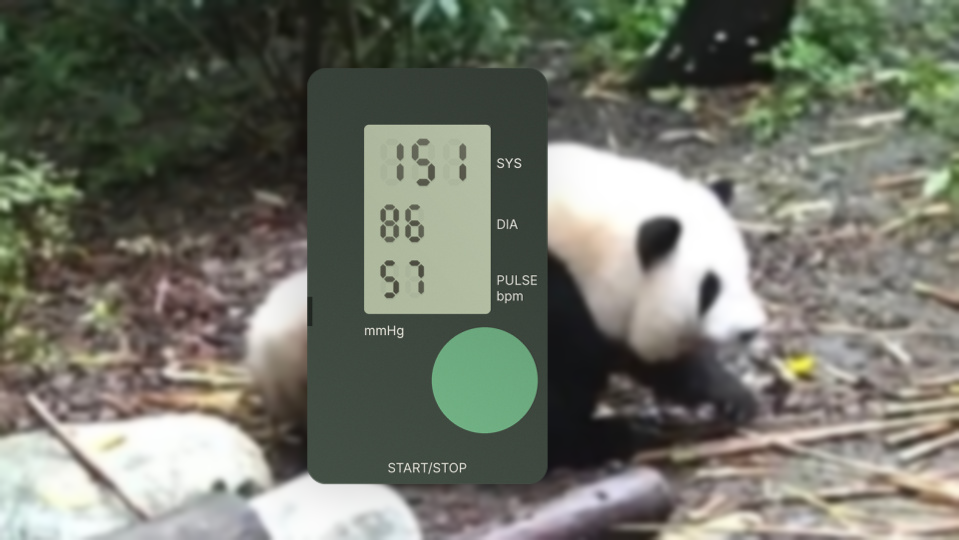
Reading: 86 mmHg
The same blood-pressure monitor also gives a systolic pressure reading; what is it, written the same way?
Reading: 151 mmHg
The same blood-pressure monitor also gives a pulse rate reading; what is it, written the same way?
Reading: 57 bpm
